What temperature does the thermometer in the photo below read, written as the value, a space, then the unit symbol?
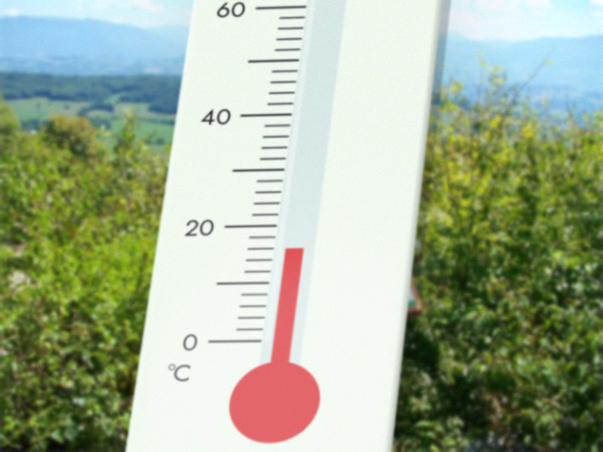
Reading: 16 °C
